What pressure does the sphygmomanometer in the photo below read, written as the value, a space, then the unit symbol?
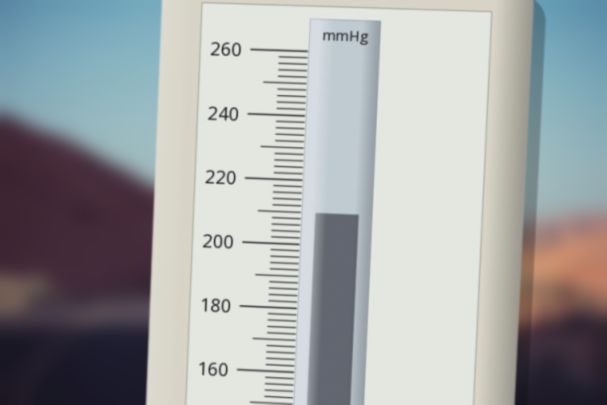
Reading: 210 mmHg
